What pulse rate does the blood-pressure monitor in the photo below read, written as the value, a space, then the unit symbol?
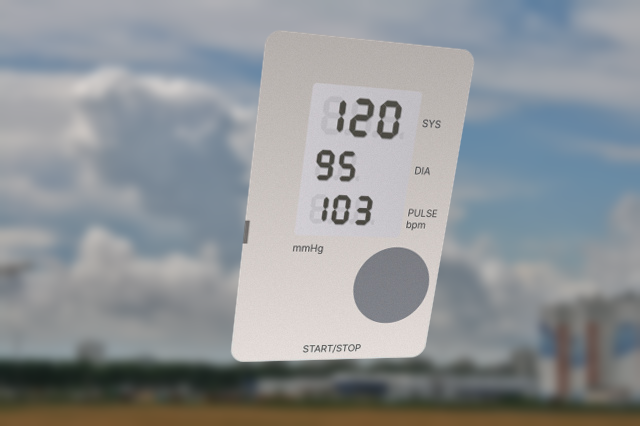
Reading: 103 bpm
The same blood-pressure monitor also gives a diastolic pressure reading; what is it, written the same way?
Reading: 95 mmHg
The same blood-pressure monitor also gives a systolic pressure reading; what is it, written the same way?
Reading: 120 mmHg
